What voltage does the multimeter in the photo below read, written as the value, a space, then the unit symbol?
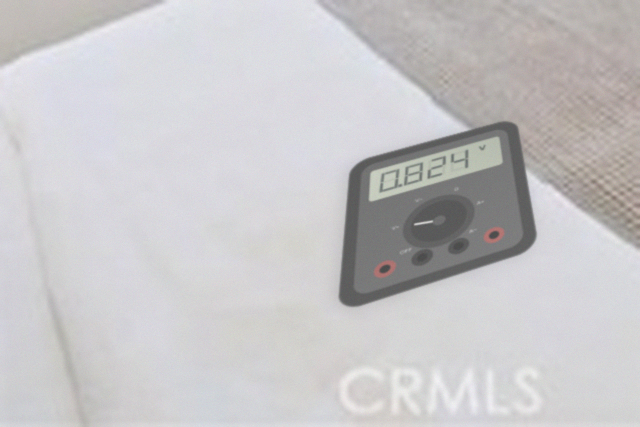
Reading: 0.824 V
